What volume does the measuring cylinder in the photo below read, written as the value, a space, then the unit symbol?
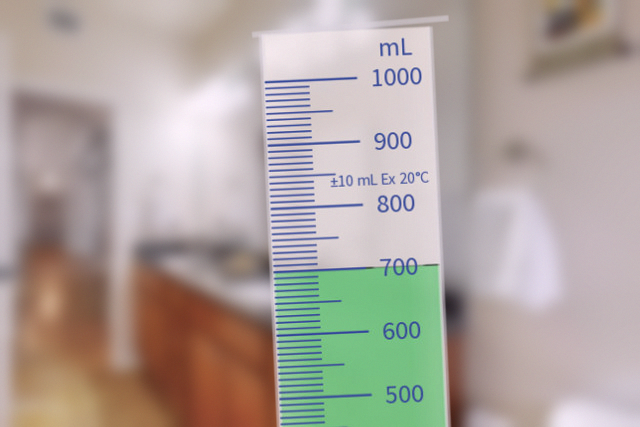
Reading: 700 mL
